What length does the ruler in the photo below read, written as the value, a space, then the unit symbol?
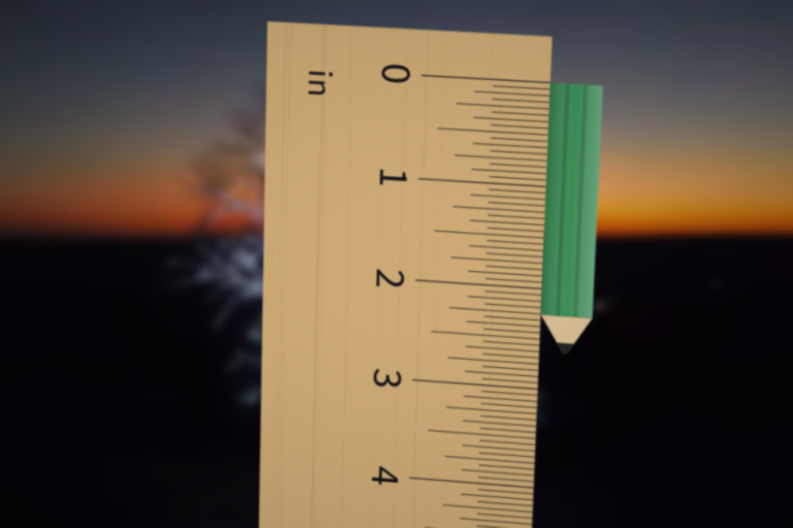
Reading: 2.625 in
